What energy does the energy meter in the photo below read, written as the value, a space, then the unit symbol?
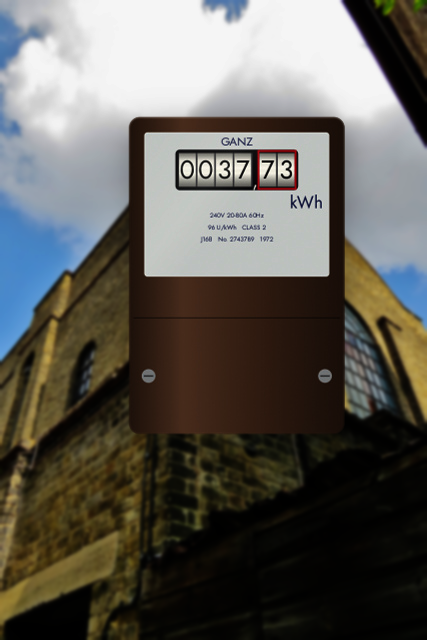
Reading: 37.73 kWh
